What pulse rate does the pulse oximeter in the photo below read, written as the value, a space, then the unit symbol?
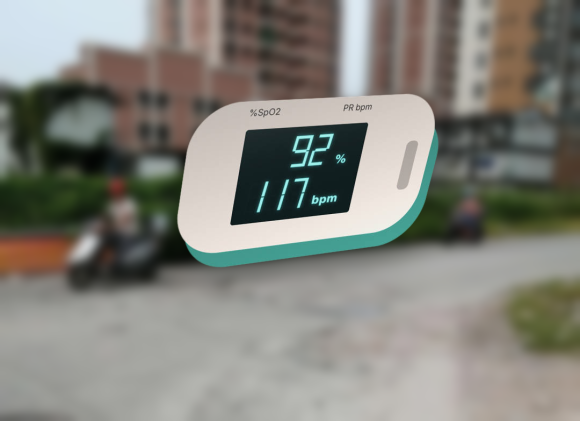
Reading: 117 bpm
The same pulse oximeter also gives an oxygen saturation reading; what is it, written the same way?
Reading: 92 %
